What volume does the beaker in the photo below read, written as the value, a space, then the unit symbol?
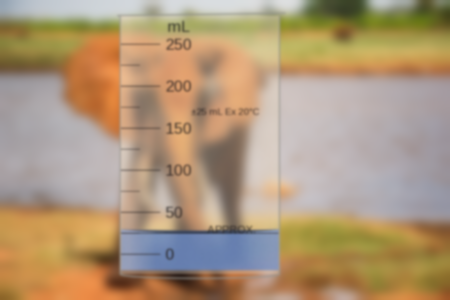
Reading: 25 mL
